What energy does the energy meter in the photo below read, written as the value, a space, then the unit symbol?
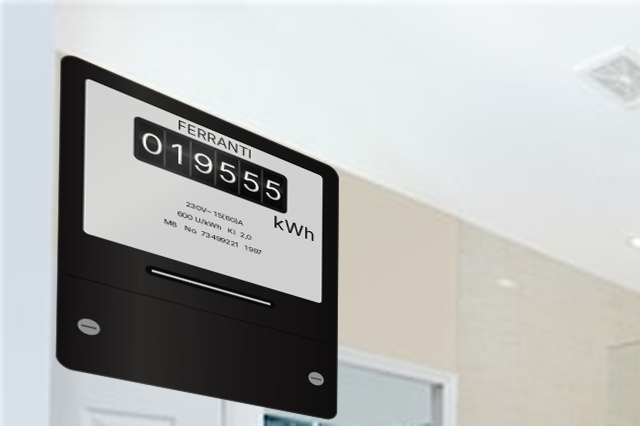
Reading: 19555 kWh
